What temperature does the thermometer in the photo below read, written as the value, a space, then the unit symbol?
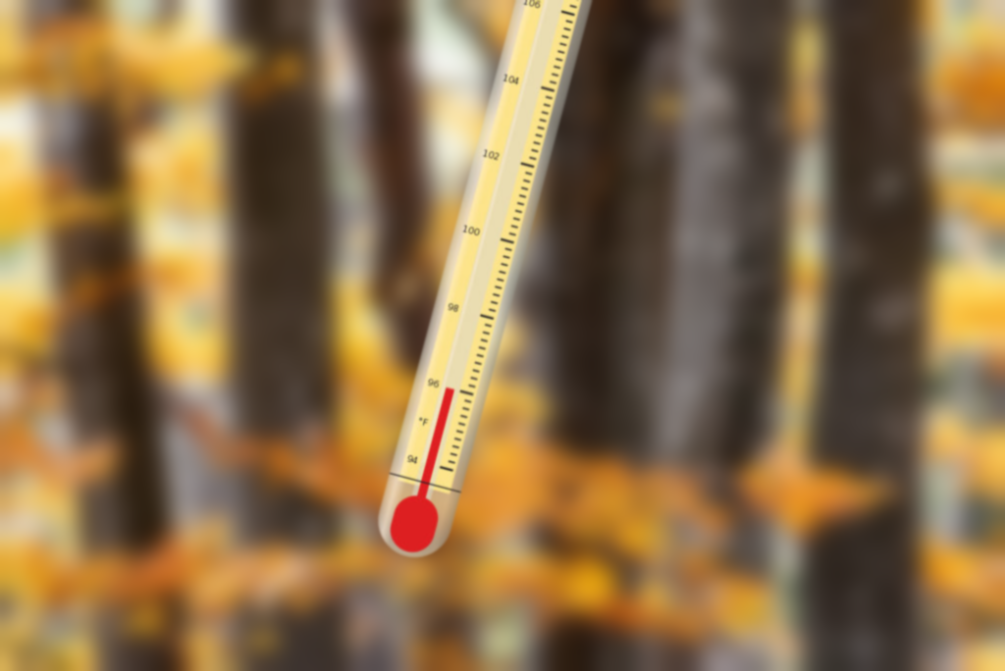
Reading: 96 °F
